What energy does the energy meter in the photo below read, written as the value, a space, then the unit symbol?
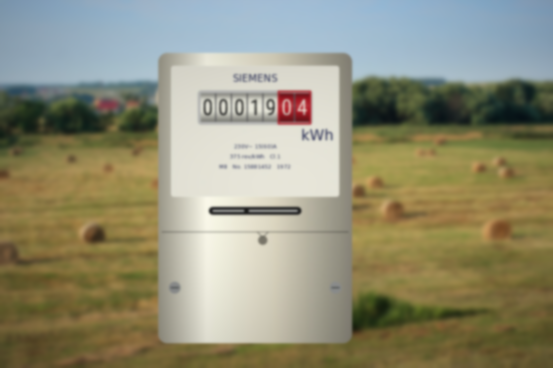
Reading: 19.04 kWh
